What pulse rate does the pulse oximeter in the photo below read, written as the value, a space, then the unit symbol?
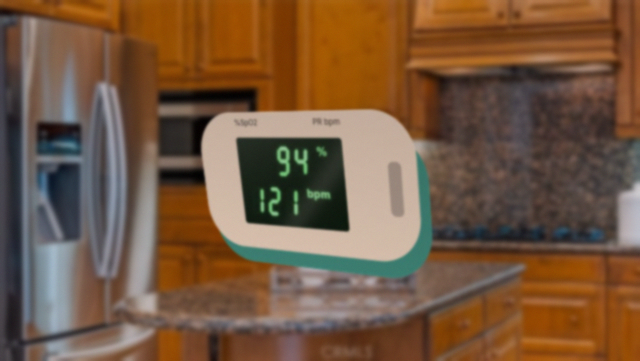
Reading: 121 bpm
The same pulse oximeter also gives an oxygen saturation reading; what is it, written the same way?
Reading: 94 %
